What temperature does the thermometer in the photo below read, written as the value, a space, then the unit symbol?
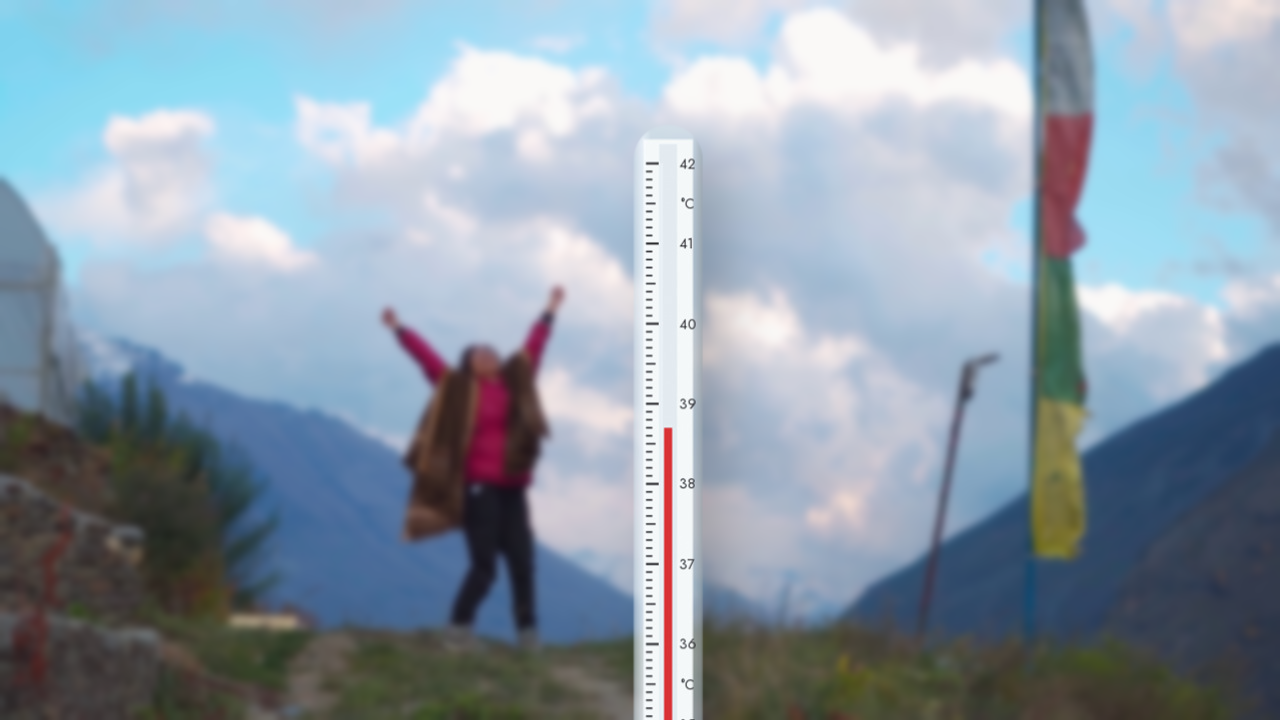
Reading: 38.7 °C
